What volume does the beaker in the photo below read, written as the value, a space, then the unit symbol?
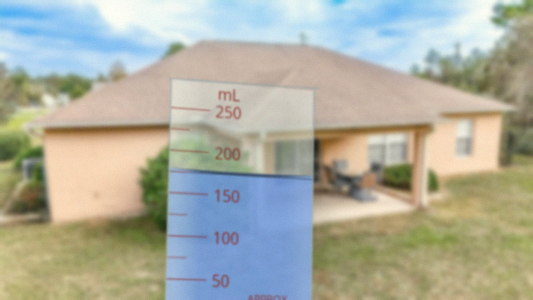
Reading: 175 mL
